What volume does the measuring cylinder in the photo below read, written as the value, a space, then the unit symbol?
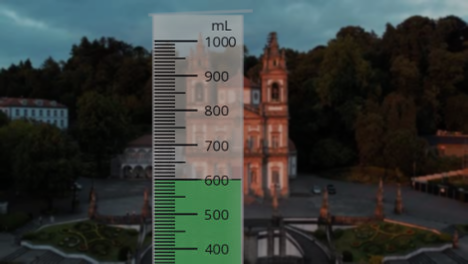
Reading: 600 mL
